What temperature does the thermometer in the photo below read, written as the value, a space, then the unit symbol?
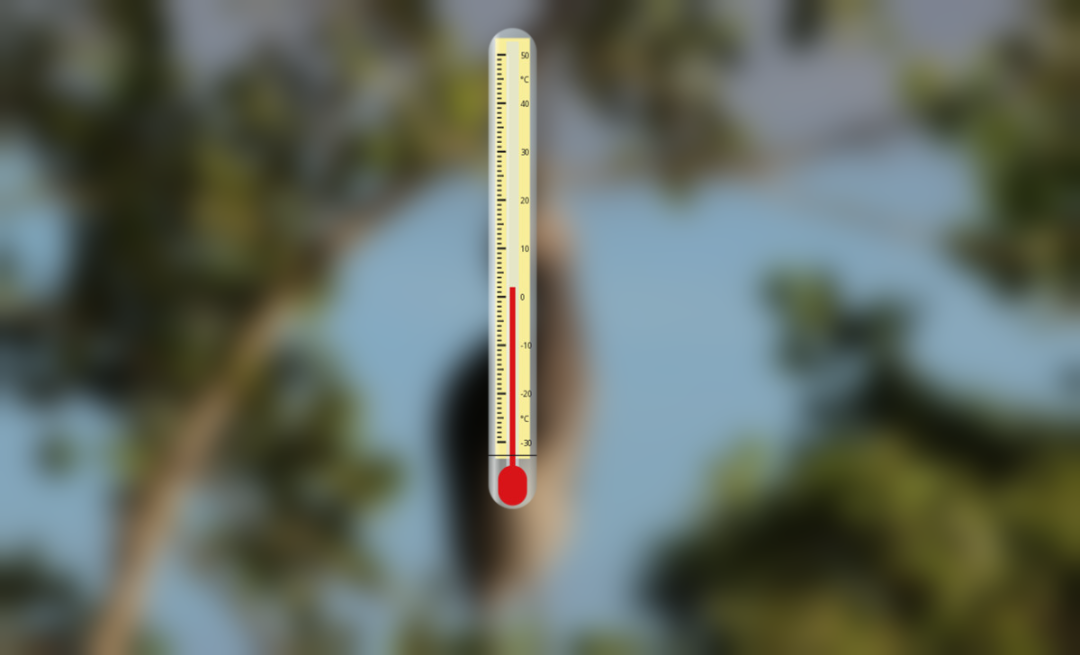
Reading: 2 °C
